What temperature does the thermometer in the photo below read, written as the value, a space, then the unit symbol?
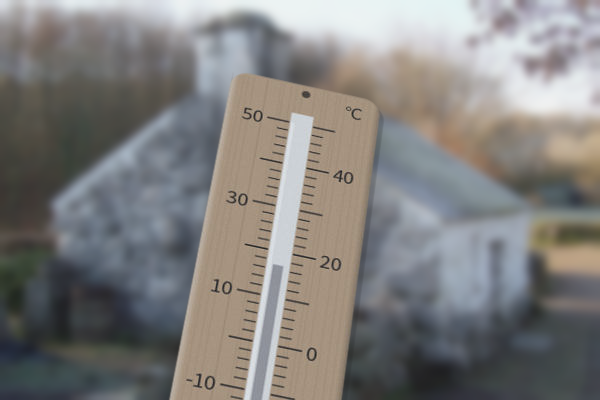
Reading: 17 °C
